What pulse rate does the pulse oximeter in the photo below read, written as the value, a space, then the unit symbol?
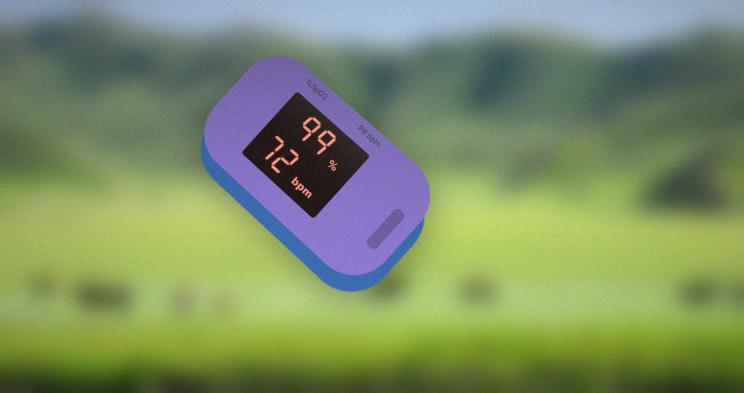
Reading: 72 bpm
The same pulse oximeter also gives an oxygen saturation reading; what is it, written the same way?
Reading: 99 %
